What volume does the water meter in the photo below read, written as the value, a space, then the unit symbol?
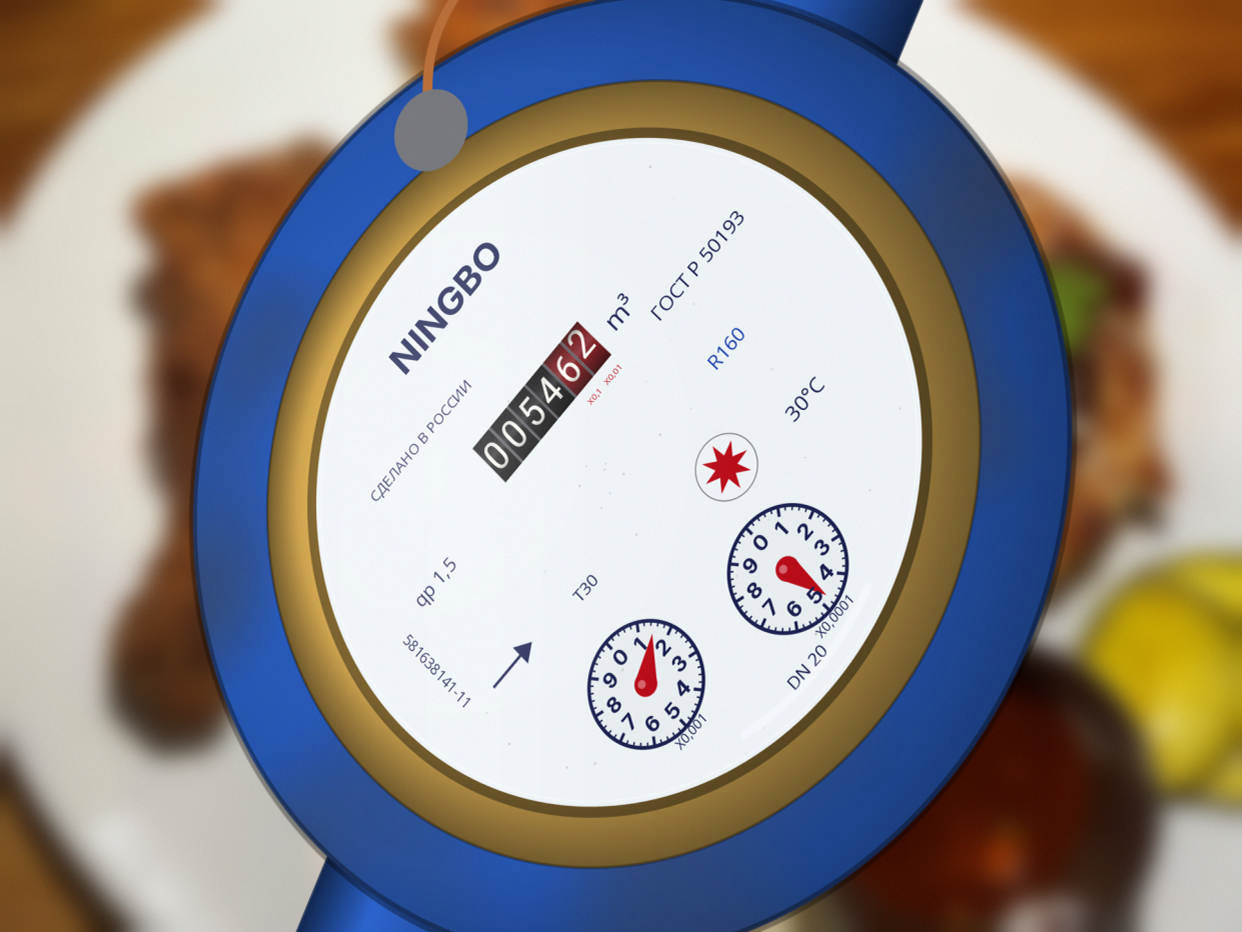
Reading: 54.6214 m³
